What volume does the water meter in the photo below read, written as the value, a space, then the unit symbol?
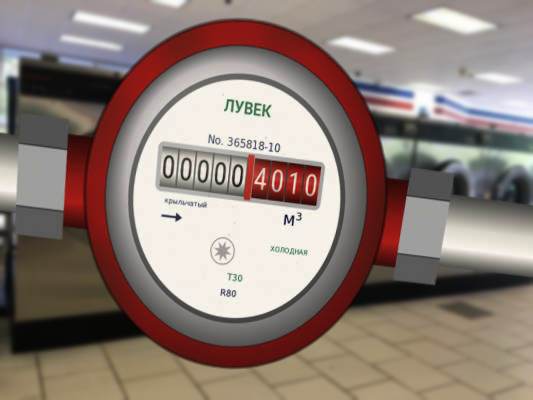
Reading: 0.4010 m³
